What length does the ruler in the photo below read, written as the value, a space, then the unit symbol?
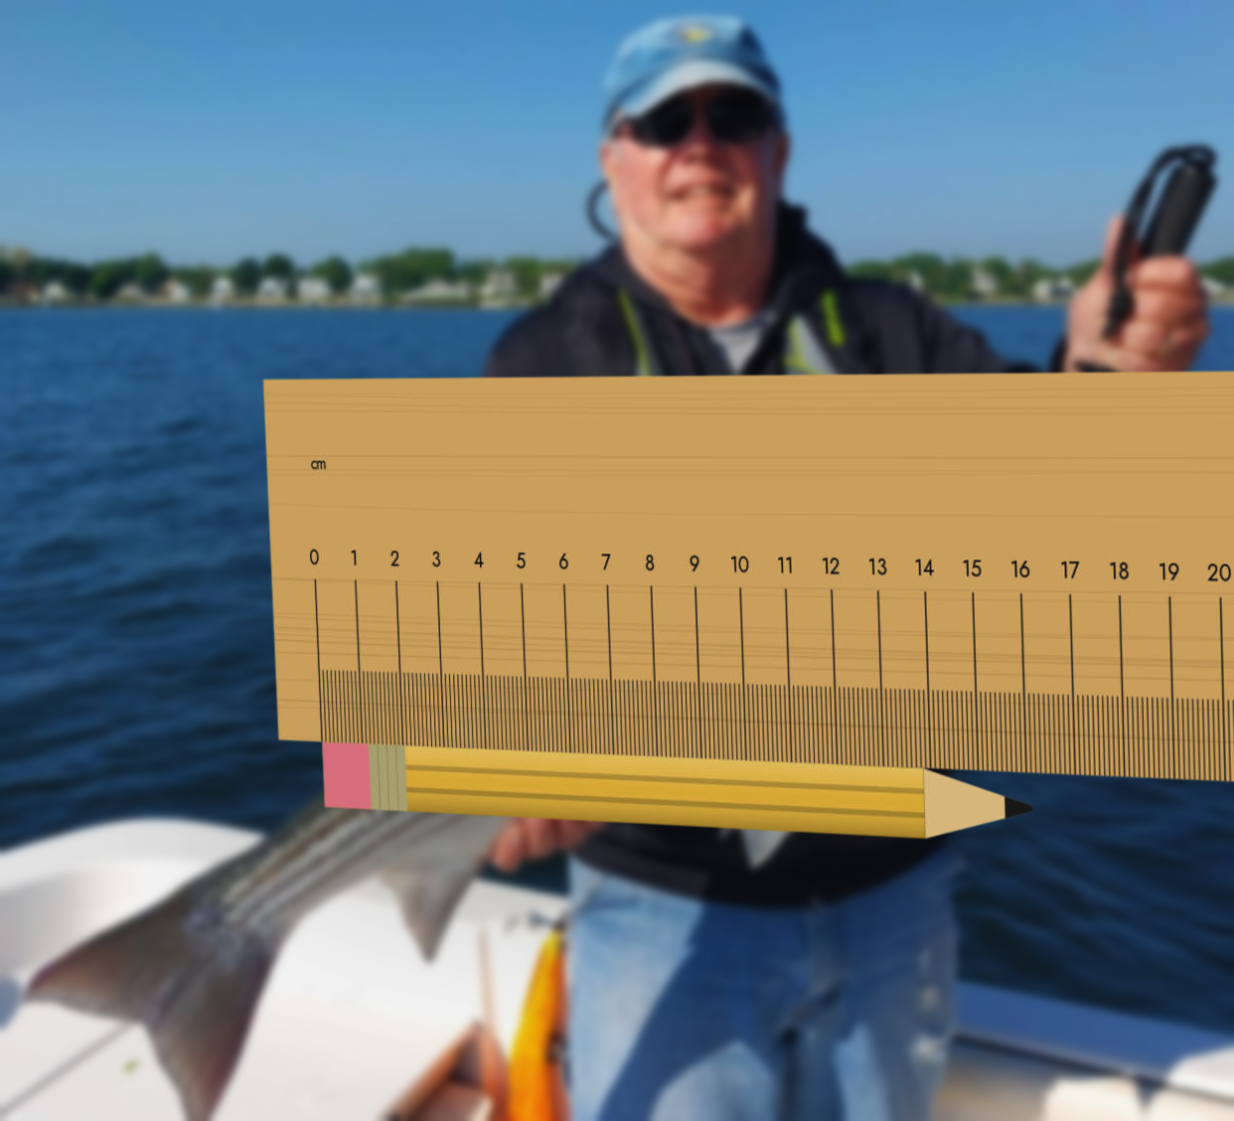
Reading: 16.1 cm
